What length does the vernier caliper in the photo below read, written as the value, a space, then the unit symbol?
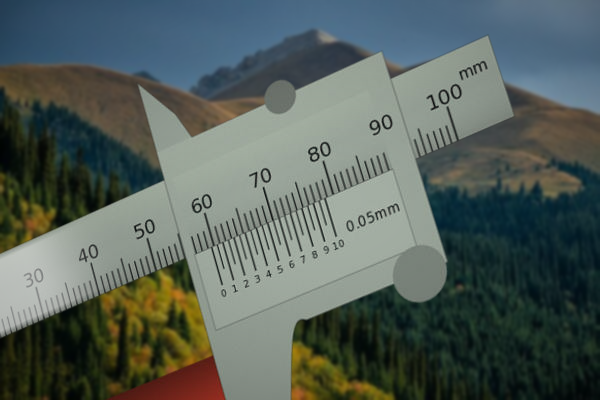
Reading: 59.6 mm
